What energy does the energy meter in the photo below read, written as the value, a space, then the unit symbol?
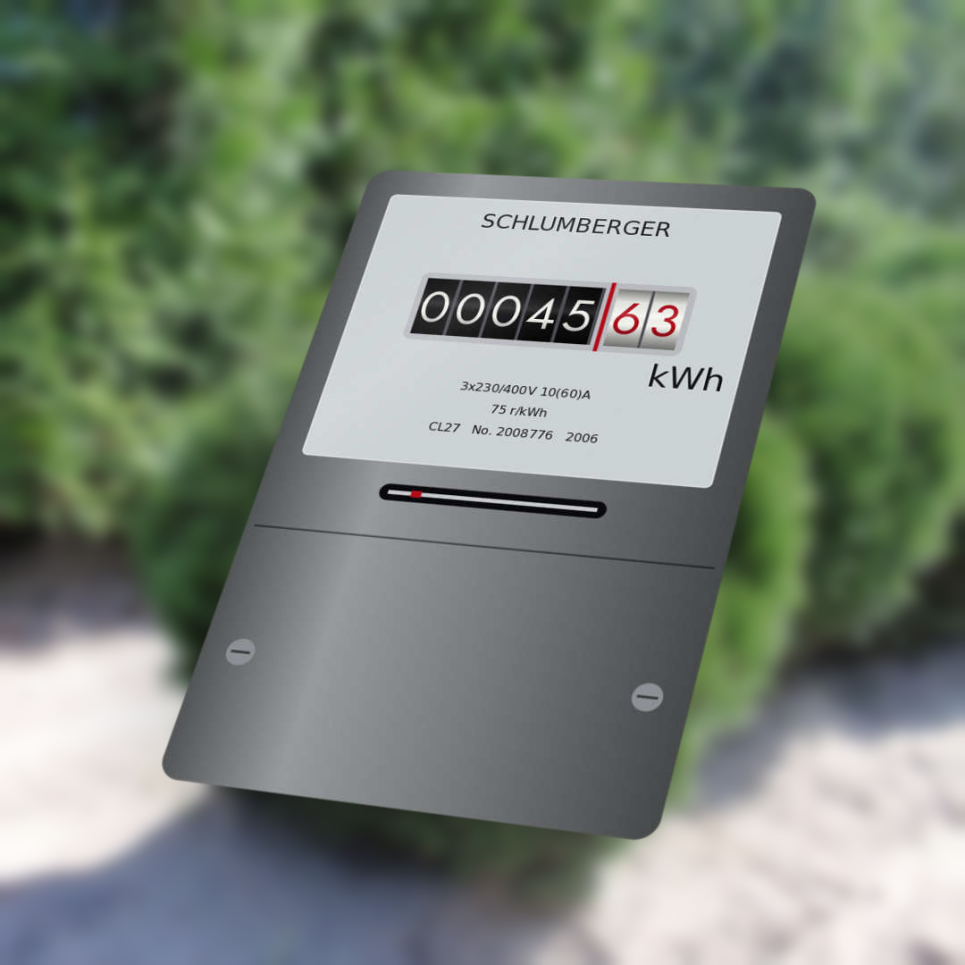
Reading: 45.63 kWh
